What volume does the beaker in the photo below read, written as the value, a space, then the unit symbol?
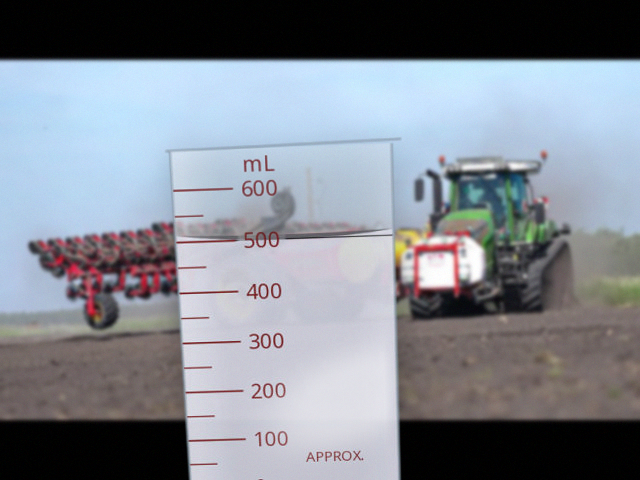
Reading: 500 mL
